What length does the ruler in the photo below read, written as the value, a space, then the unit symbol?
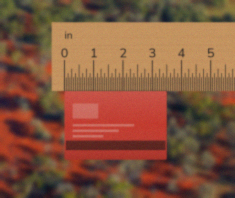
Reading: 3.5 in
